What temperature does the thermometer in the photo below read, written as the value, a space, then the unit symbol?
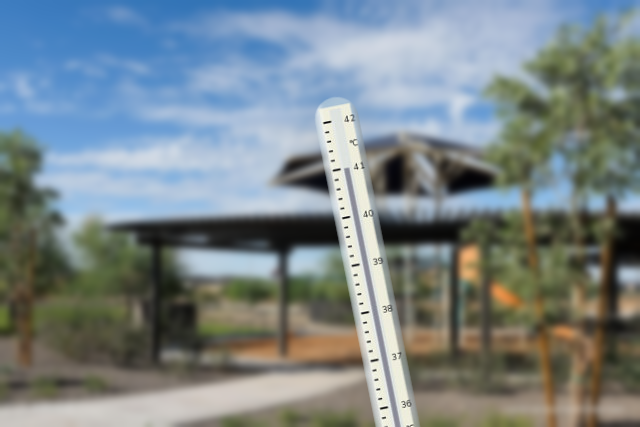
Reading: 41 °C
